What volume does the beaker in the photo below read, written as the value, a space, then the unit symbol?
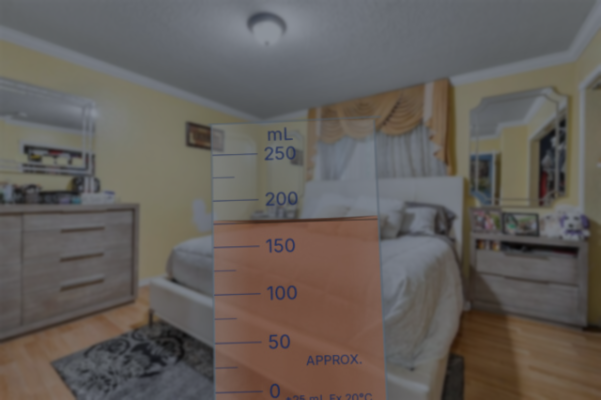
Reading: 175 mL
